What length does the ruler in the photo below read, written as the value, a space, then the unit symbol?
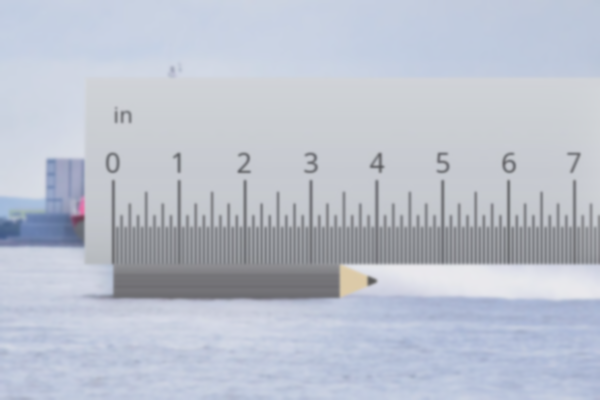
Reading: 4 in
